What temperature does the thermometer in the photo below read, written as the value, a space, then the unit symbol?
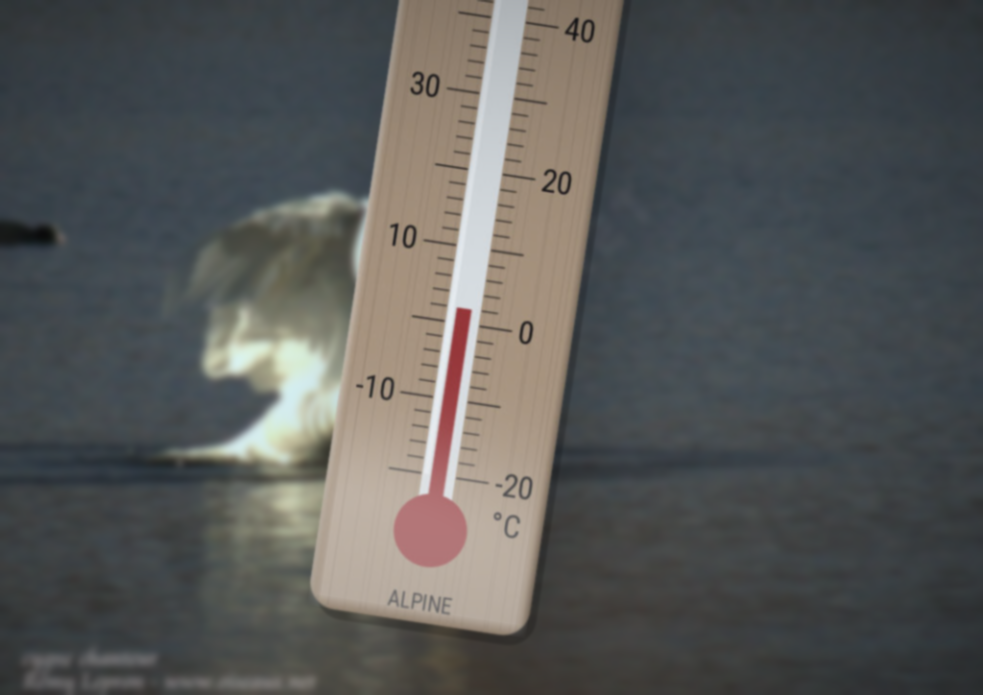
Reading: 2 °C
